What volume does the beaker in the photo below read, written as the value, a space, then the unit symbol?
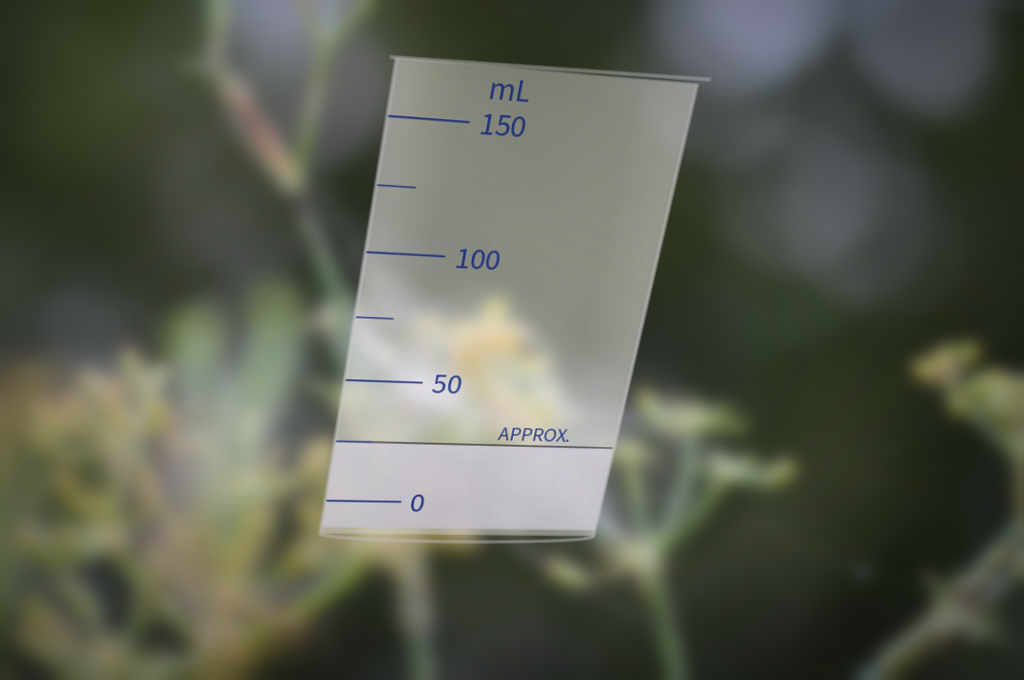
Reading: 25 mL
